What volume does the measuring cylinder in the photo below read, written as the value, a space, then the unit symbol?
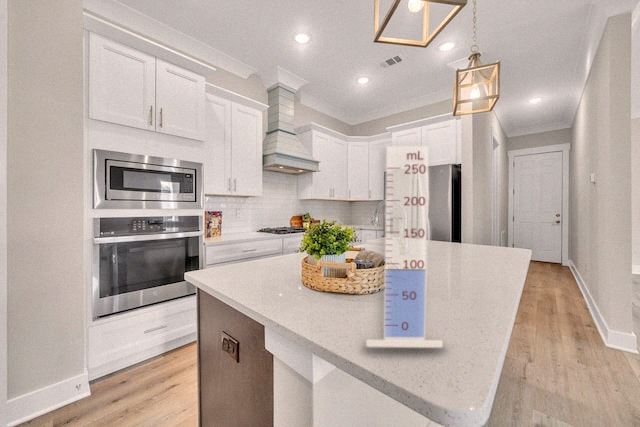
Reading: 90 mL
